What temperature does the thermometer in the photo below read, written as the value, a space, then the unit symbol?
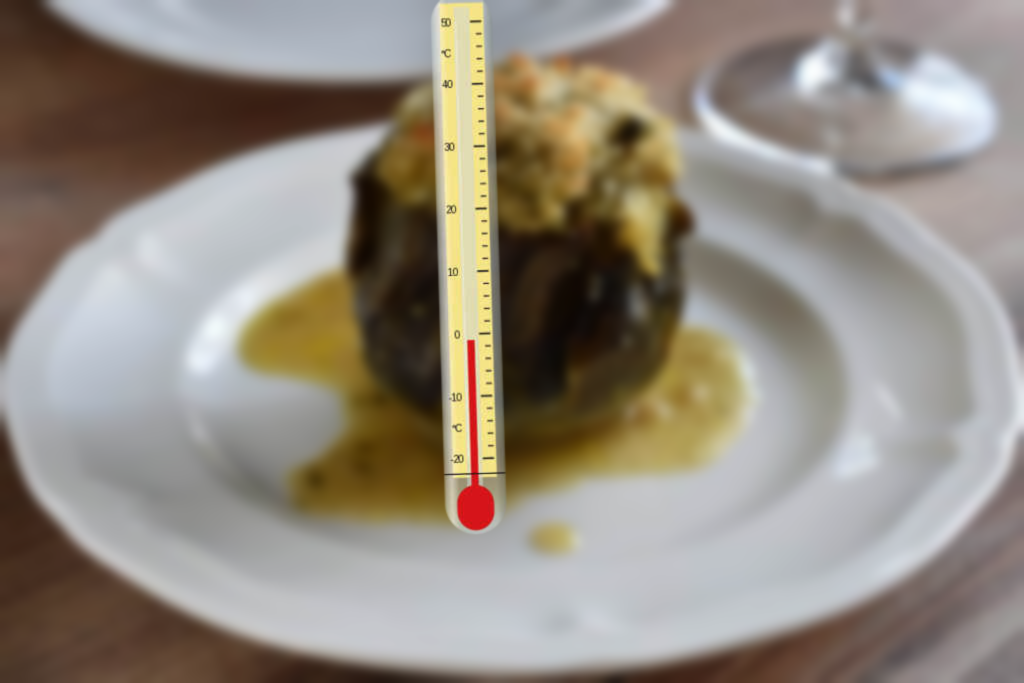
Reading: -1 °C
